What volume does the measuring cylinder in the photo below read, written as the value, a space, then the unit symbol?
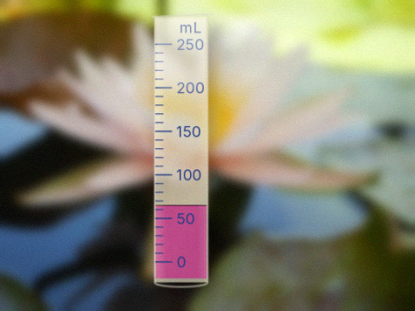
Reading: 65 mL
